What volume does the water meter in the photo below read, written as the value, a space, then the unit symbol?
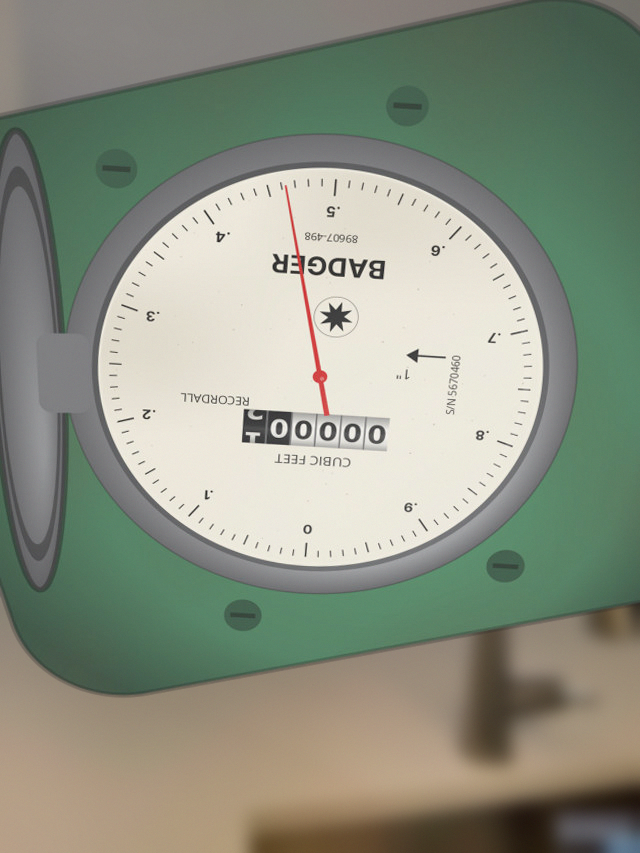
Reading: 1.46 ft³
